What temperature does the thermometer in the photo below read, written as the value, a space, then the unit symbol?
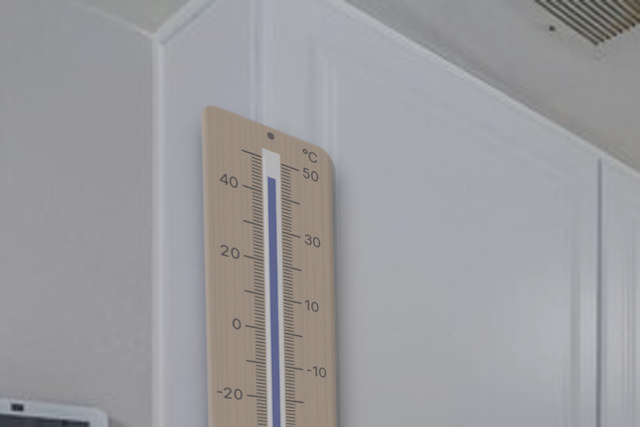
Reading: 45 °C
